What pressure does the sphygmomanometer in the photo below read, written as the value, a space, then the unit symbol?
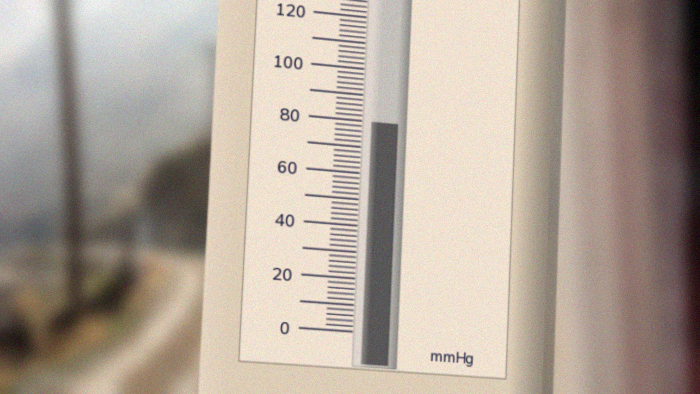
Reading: 80 mmHg
